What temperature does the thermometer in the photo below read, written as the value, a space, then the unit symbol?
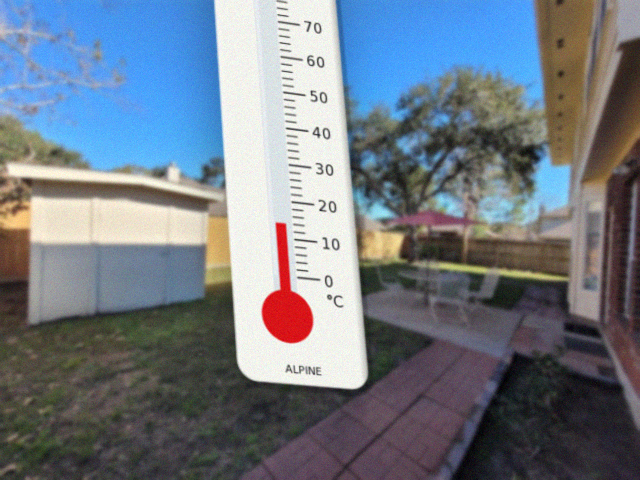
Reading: 14 °C
